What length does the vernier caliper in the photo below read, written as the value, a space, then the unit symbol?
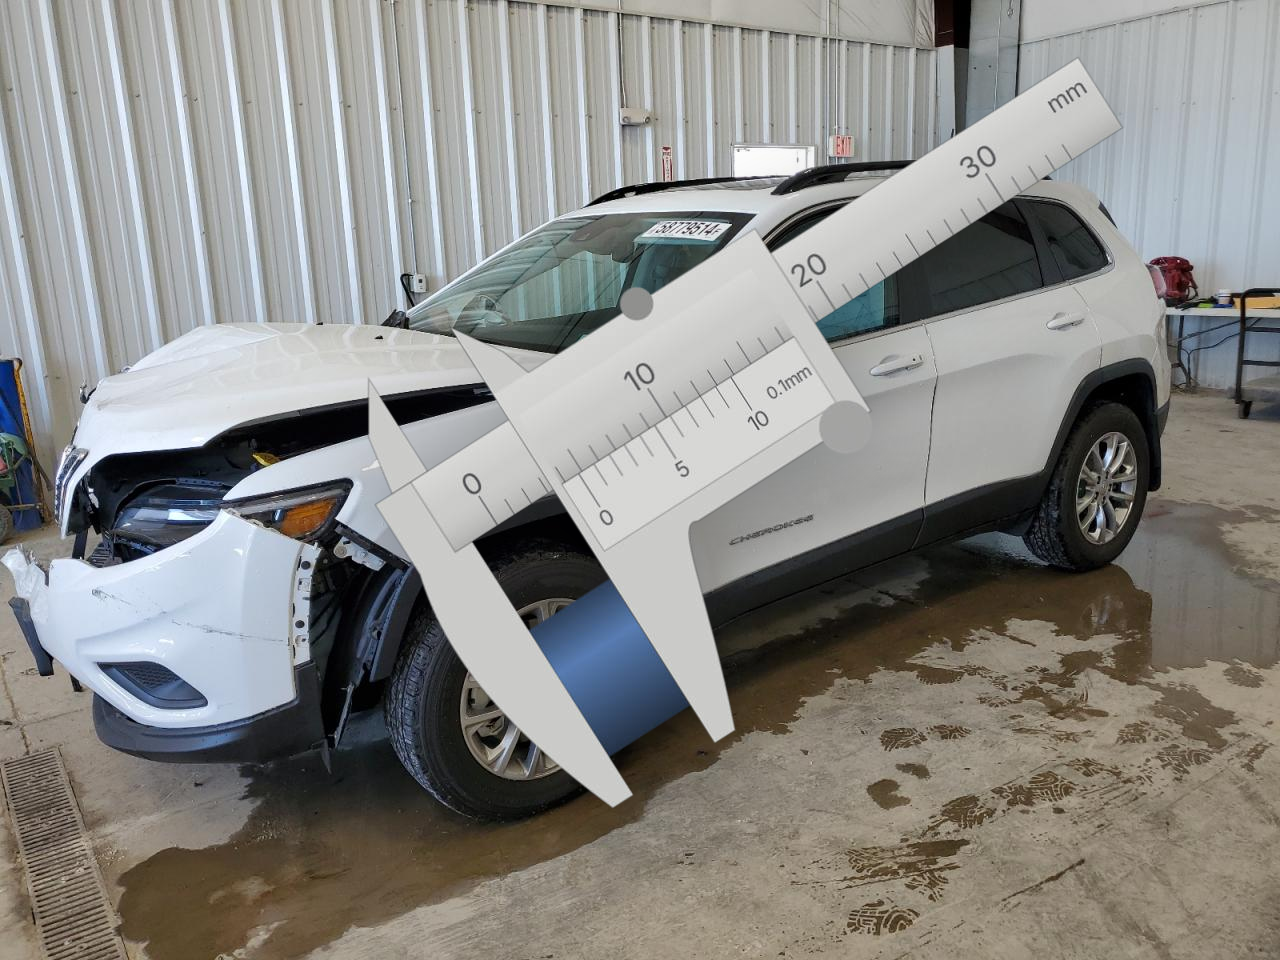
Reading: 4.8 mm
